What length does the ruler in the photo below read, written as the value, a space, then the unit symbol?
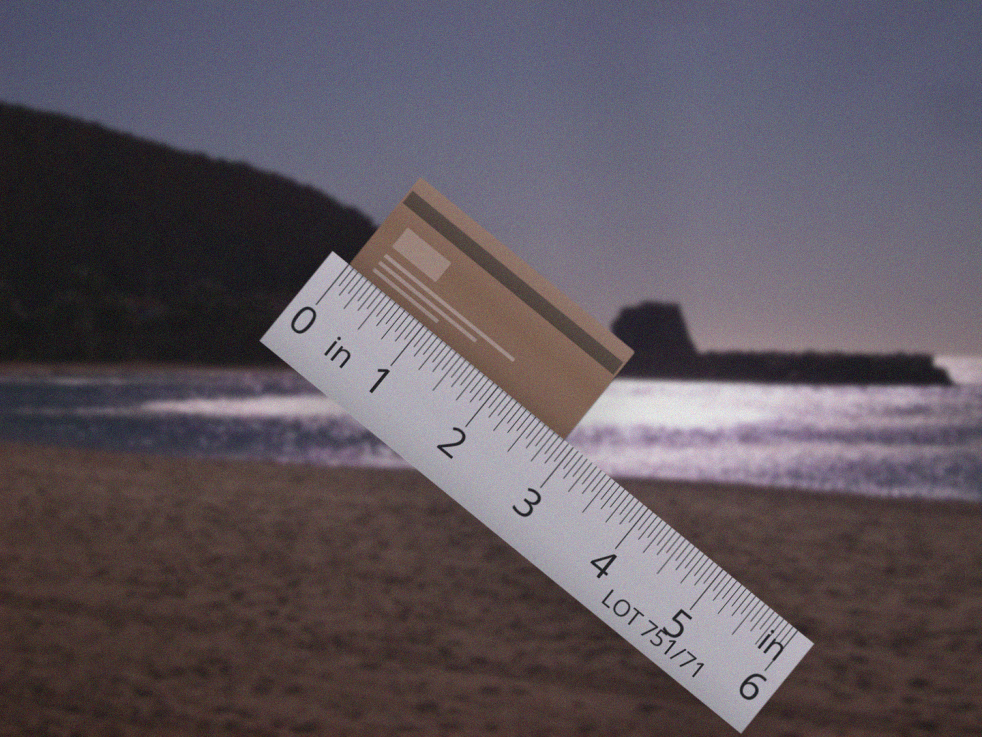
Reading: 2.875 in
